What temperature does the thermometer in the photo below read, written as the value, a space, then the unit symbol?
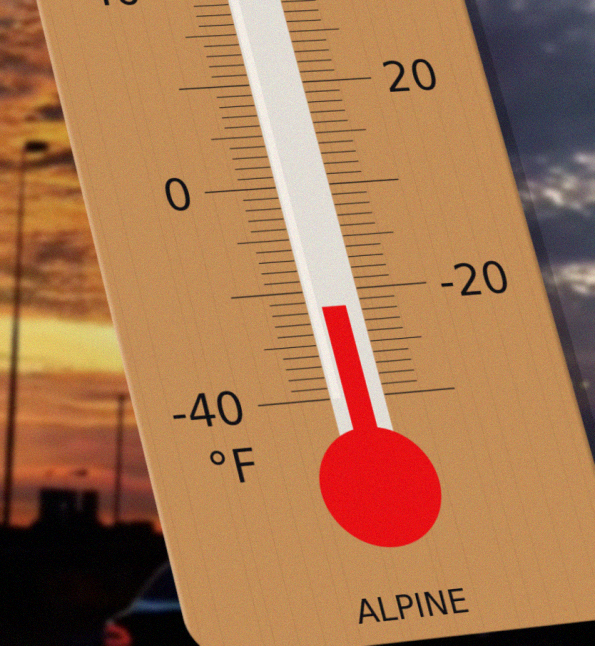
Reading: -23 °F
